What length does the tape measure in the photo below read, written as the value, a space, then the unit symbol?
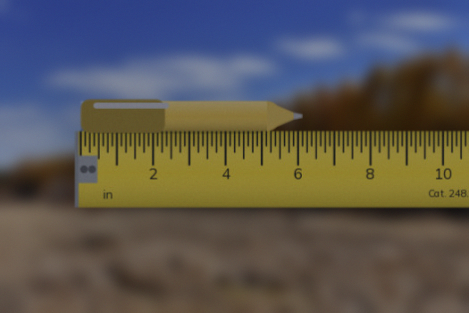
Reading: 6.125 in
